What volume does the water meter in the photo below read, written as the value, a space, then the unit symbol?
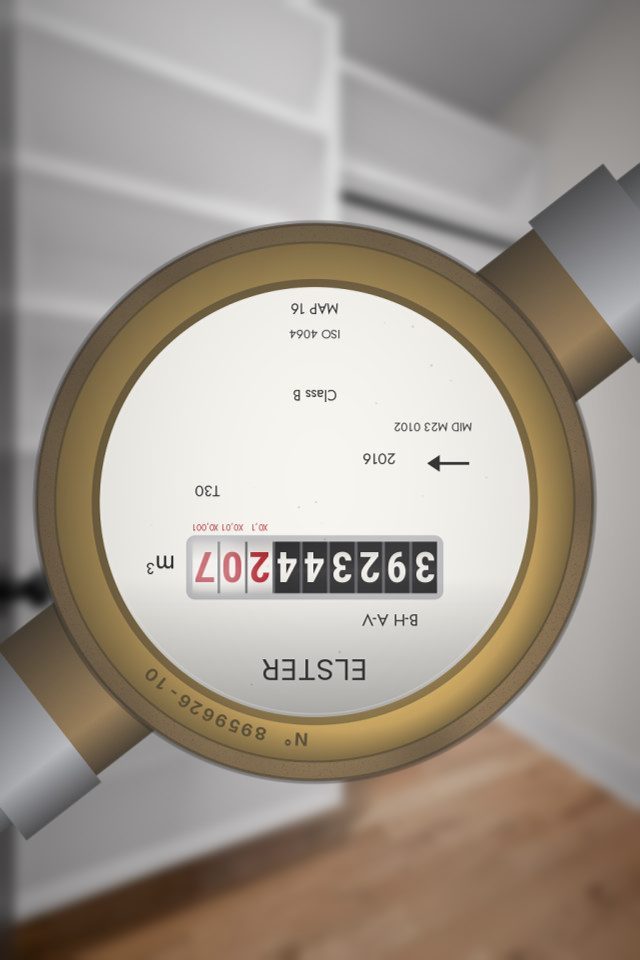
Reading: 392344.207 m³
